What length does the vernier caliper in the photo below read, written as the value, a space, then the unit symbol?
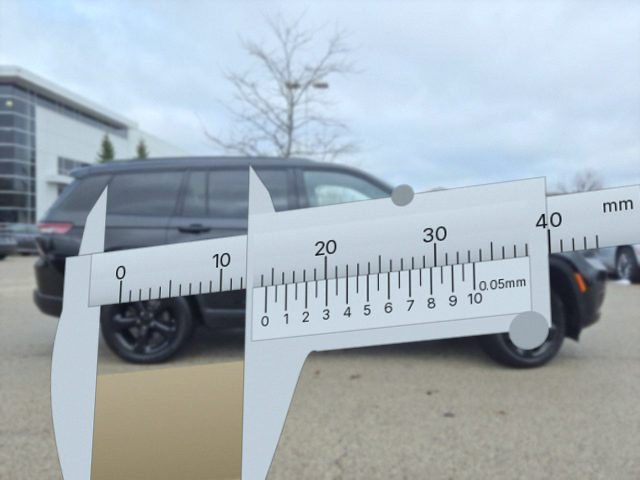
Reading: 14.4 mm
